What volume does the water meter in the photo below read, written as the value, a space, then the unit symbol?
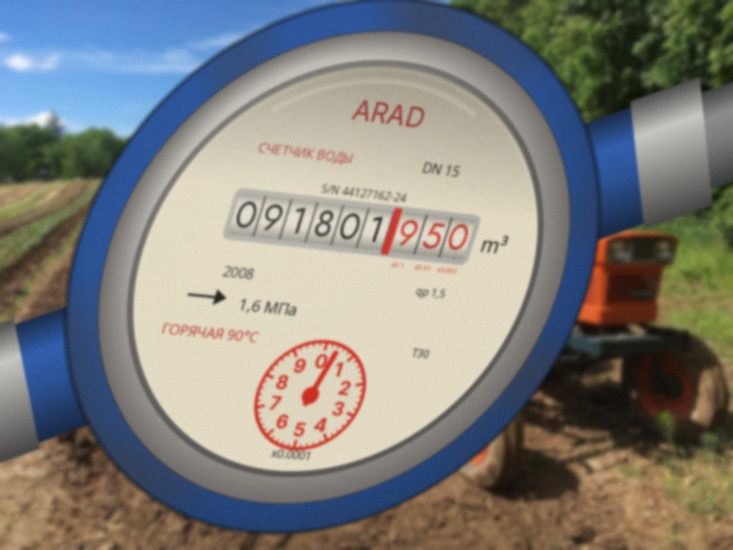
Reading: 91801.9500 m³
